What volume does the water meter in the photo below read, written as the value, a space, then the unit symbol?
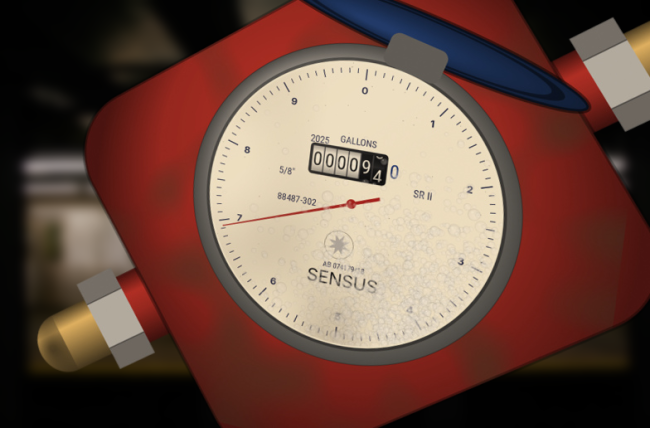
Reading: 936.9 gal
